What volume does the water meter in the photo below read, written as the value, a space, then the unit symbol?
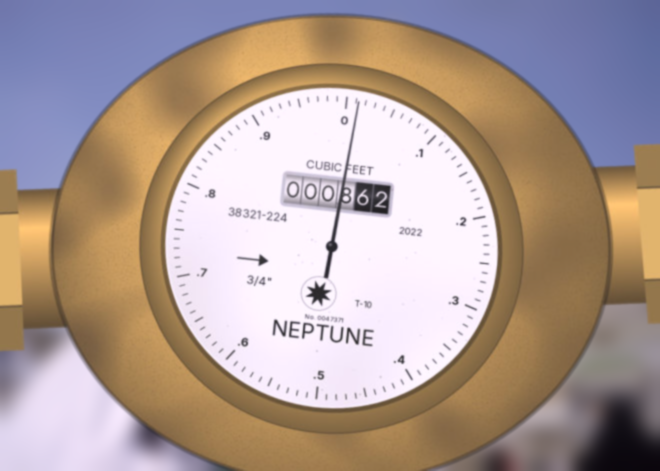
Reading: 862.01 ft³
